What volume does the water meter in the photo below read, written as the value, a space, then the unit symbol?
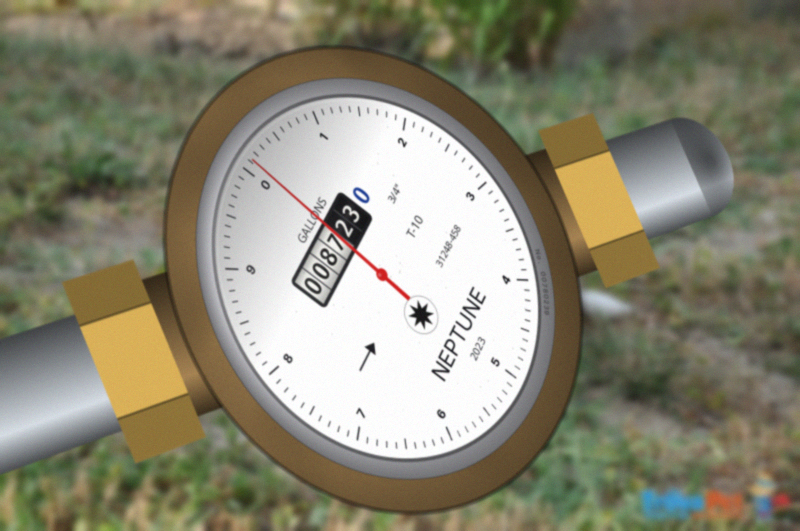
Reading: 87230.1 gal
